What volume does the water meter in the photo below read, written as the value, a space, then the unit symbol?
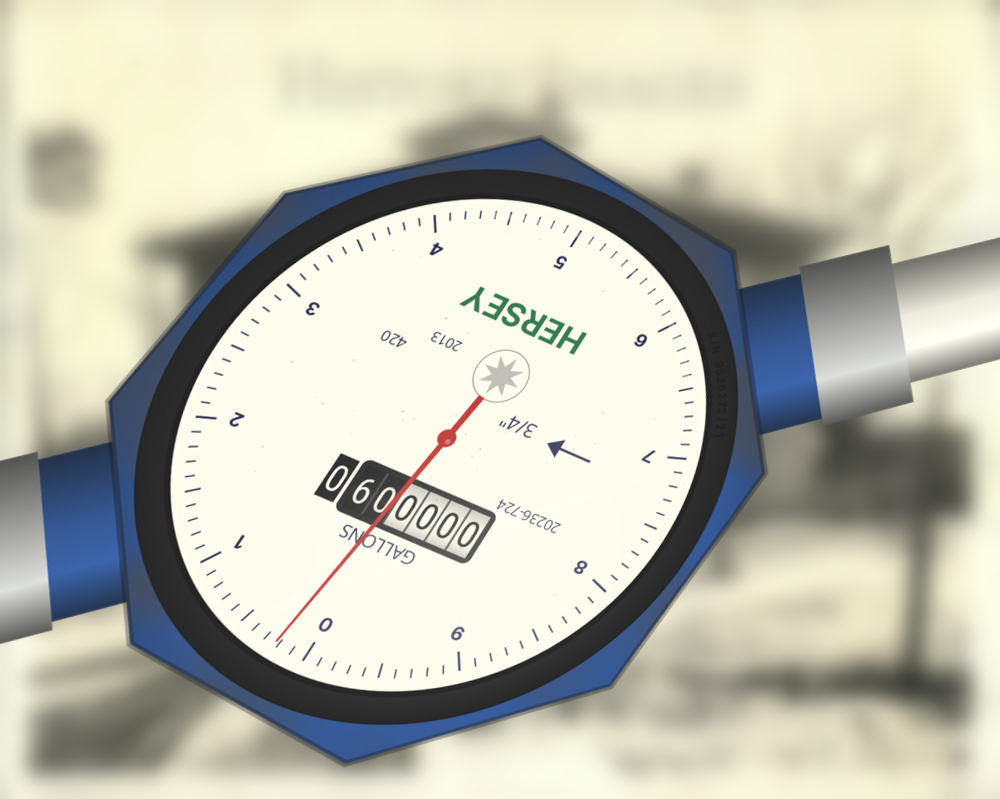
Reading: 90.2 gal
